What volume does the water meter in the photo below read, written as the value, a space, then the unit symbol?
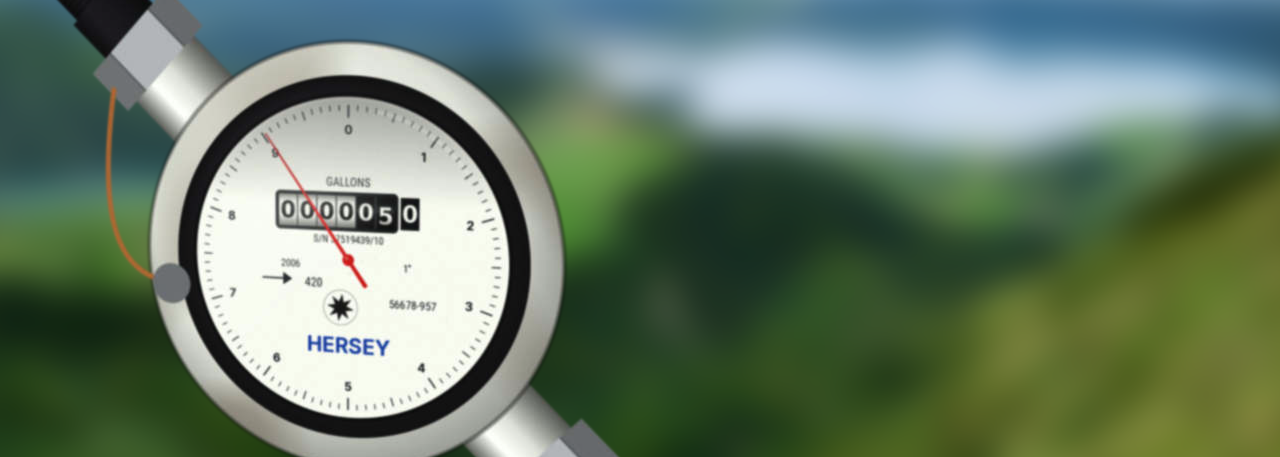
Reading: 49.0 gal
